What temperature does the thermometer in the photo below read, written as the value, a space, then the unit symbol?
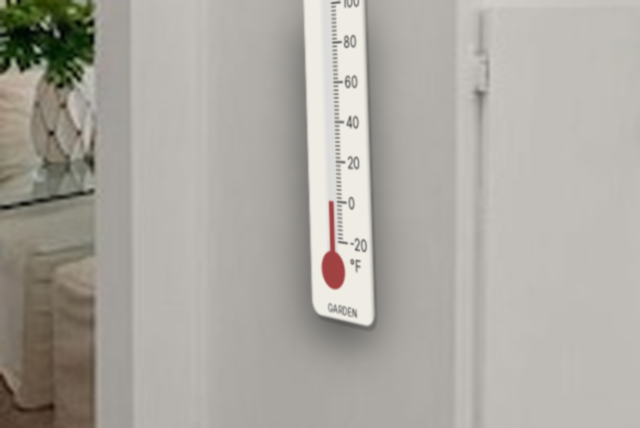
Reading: 0 °F
